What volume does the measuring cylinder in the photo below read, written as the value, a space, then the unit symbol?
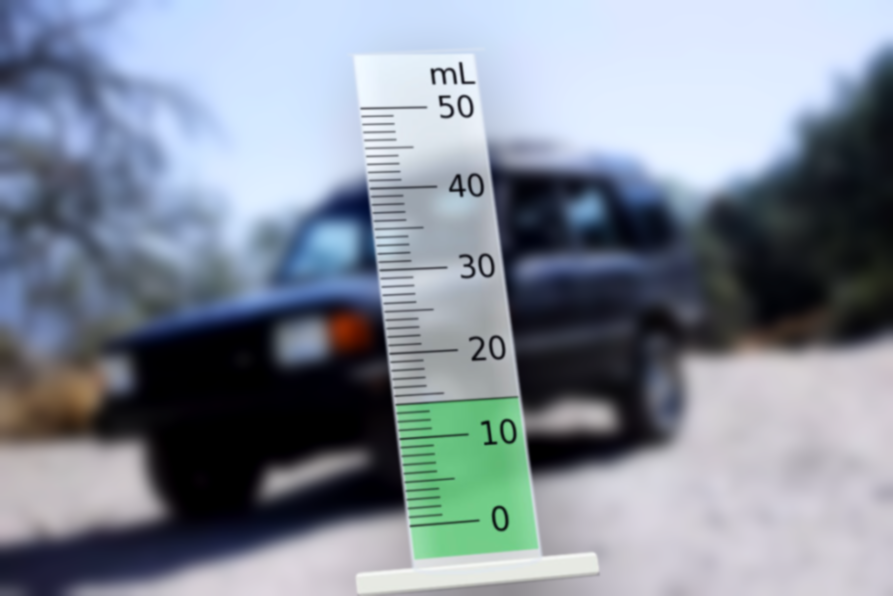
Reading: 14 mL
